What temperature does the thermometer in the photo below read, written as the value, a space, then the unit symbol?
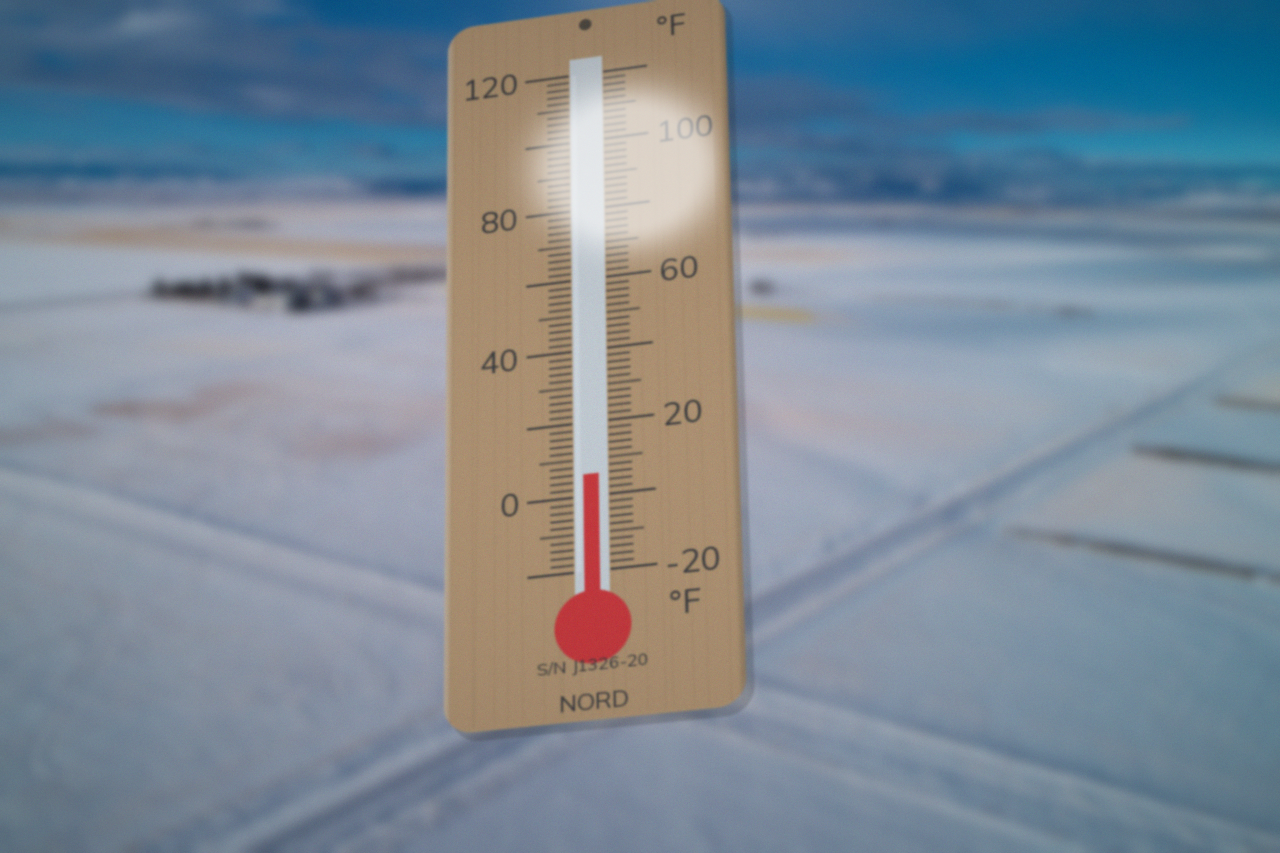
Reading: 6 °F
